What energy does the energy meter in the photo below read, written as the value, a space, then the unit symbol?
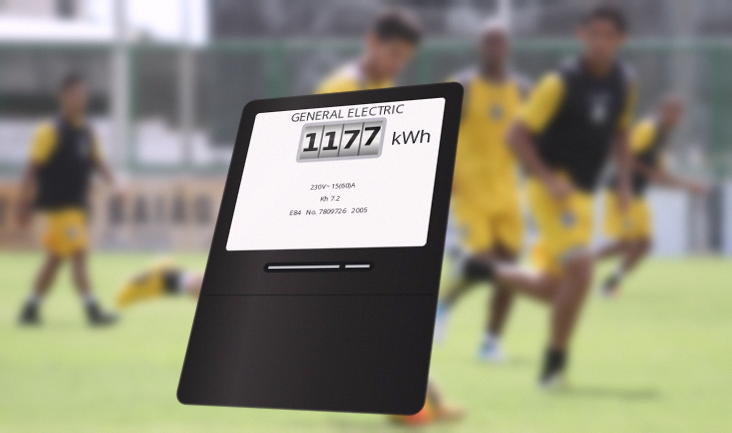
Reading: 1177 kWh
